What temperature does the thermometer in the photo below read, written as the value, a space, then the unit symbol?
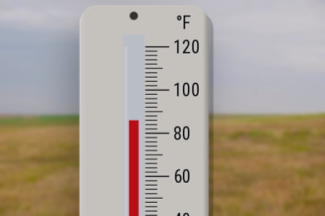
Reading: 86 °F
